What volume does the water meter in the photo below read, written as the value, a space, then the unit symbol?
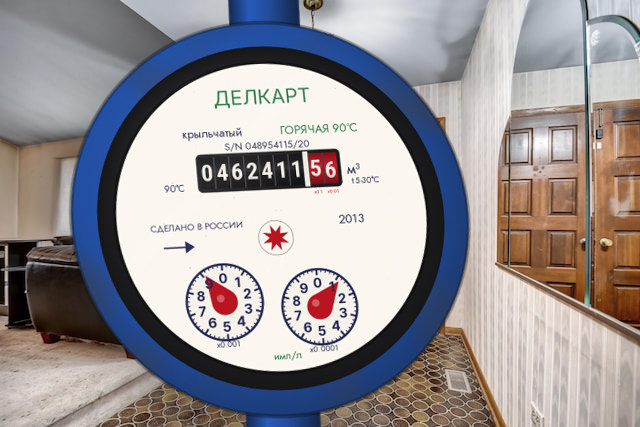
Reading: 462411.5591 m³
